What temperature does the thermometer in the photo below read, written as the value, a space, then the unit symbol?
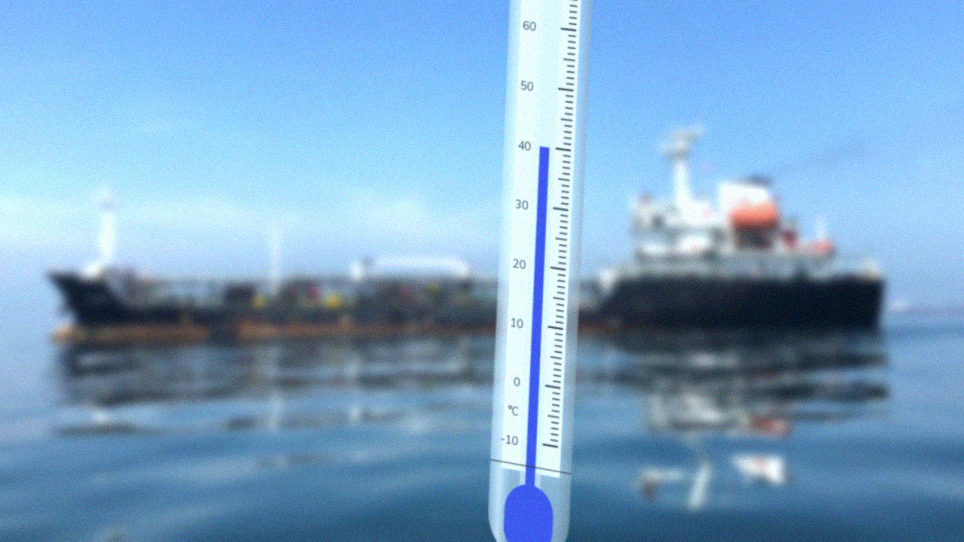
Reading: 40 °C
